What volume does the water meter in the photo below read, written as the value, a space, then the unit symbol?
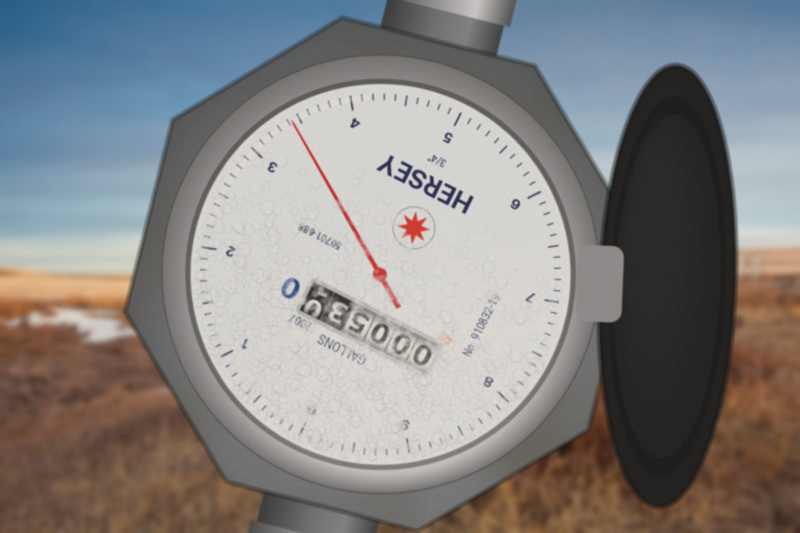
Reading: 5303.4 gal
